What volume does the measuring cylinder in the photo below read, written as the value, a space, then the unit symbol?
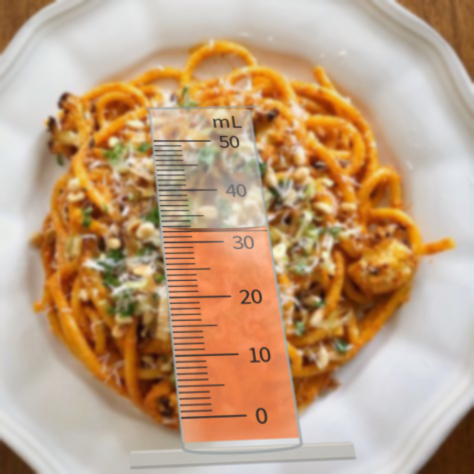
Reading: 32 mL
